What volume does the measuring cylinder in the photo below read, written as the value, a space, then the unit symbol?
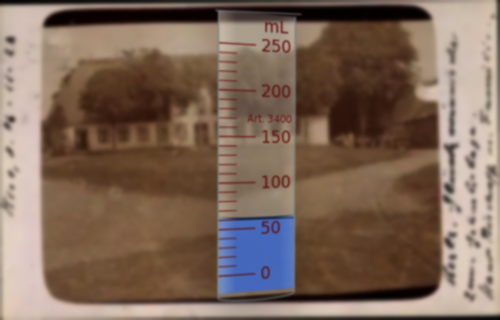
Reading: 60 mL
